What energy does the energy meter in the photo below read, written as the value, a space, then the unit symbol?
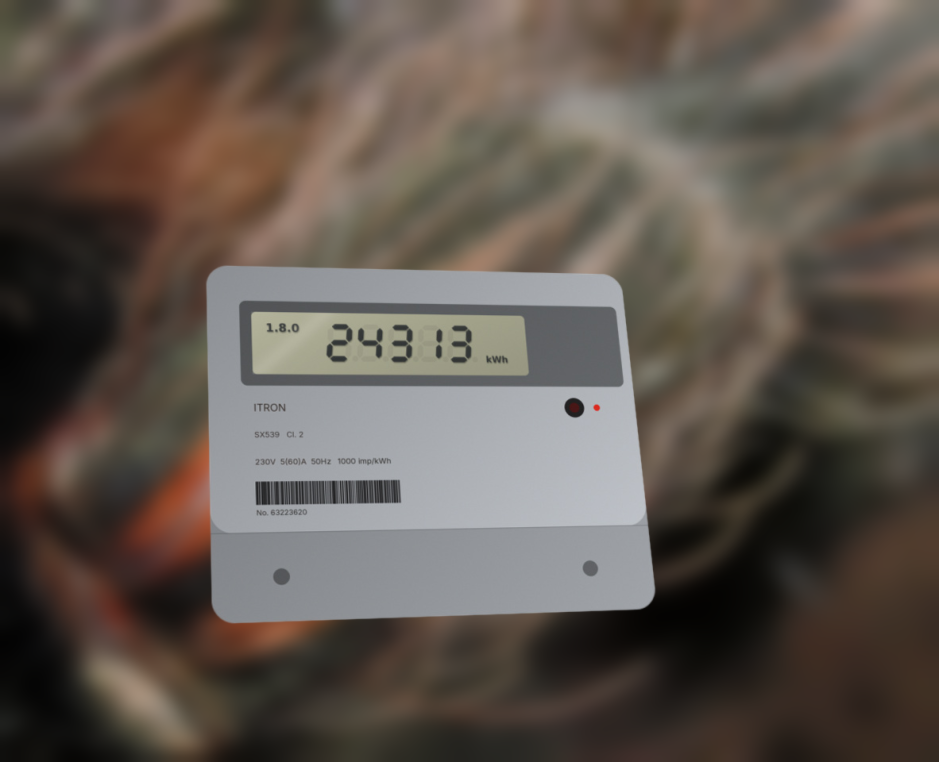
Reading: 24313 kWh
